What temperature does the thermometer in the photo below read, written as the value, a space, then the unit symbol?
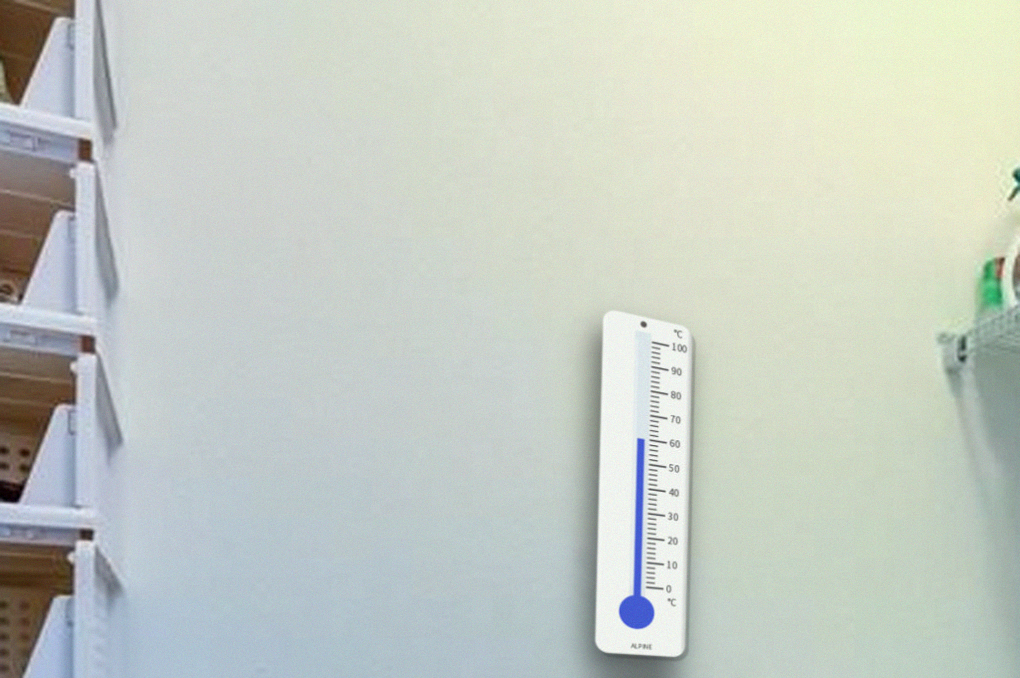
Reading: 60 °C
